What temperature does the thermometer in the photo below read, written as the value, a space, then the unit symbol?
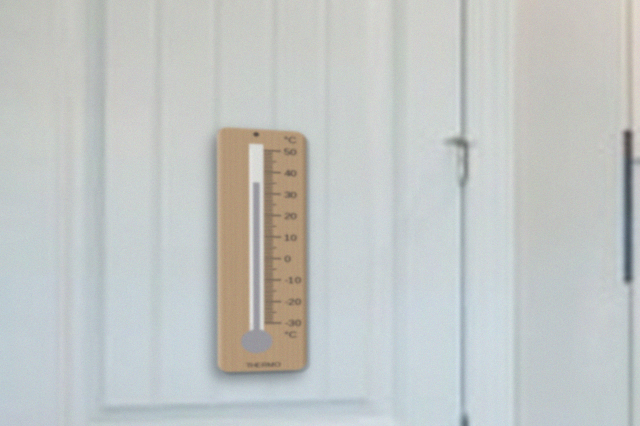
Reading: 35 °C
